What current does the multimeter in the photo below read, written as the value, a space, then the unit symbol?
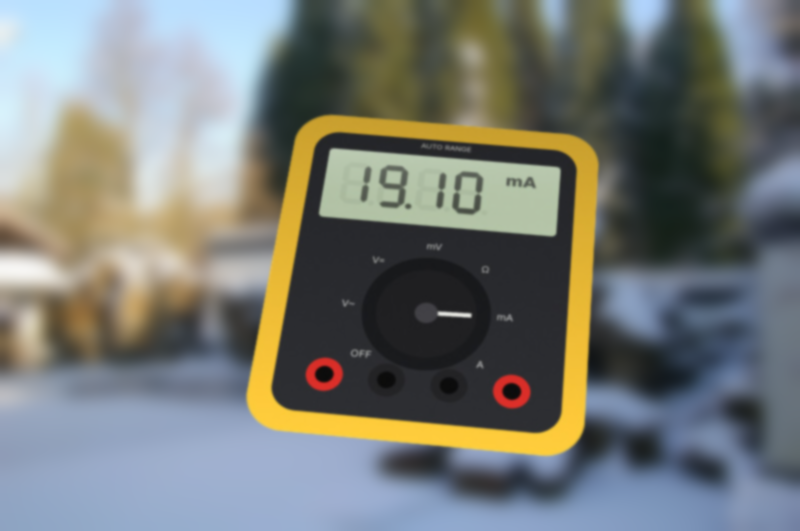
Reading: 19.10 mA
